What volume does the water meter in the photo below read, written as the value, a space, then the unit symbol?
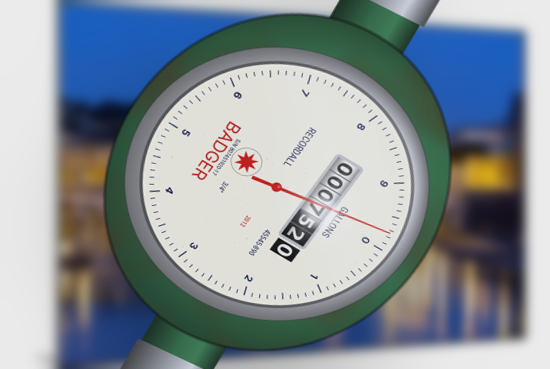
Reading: 7519.7 gal
